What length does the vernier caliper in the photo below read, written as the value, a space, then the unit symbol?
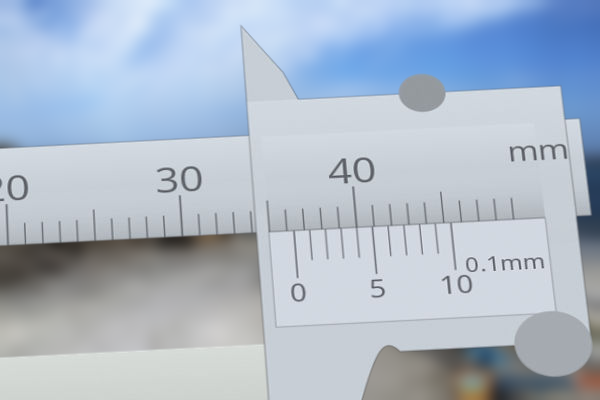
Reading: 36.4 mm
